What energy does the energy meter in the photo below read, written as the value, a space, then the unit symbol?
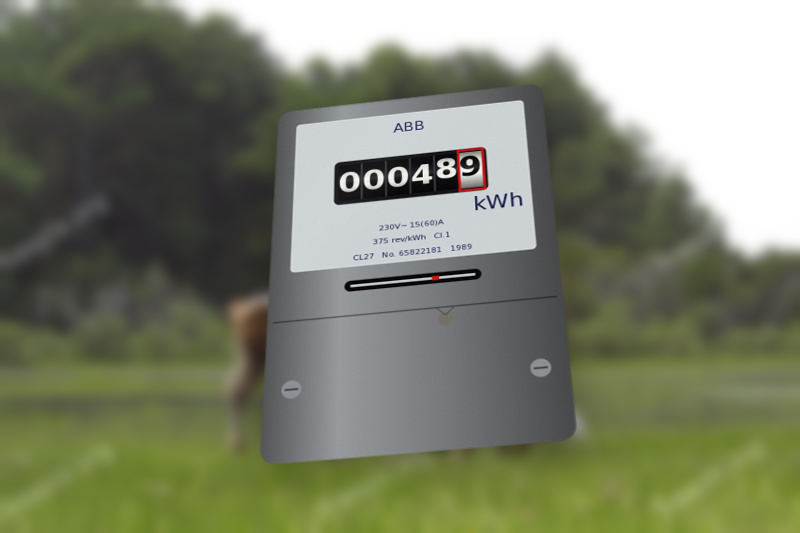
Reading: 48.9 kWh
